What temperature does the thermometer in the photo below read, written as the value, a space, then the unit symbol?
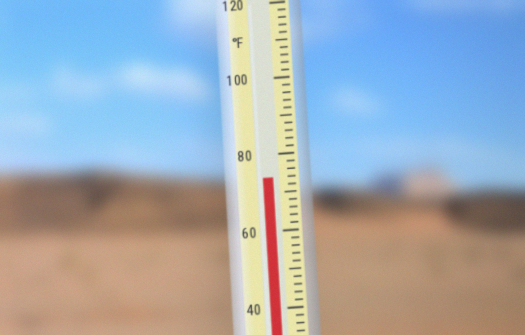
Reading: 74 °F
